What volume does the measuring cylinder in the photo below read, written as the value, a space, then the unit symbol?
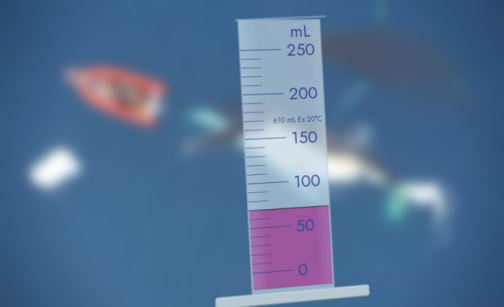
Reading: 70 mL
